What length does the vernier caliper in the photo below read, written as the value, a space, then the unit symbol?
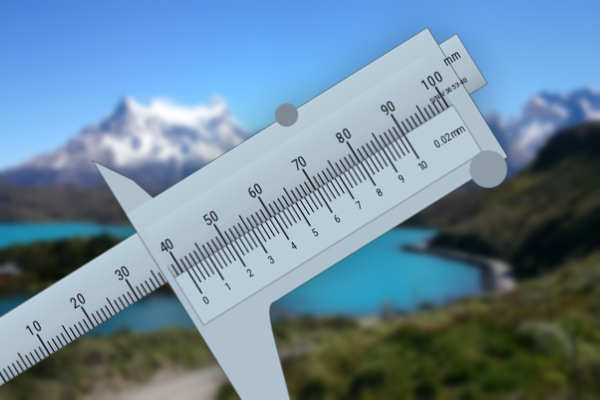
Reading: 41.0 mm
